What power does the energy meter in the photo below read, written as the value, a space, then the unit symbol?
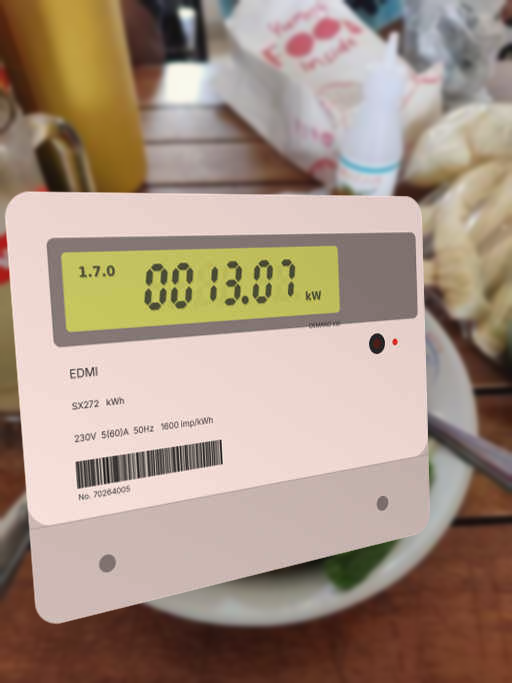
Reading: 13.07 kW
